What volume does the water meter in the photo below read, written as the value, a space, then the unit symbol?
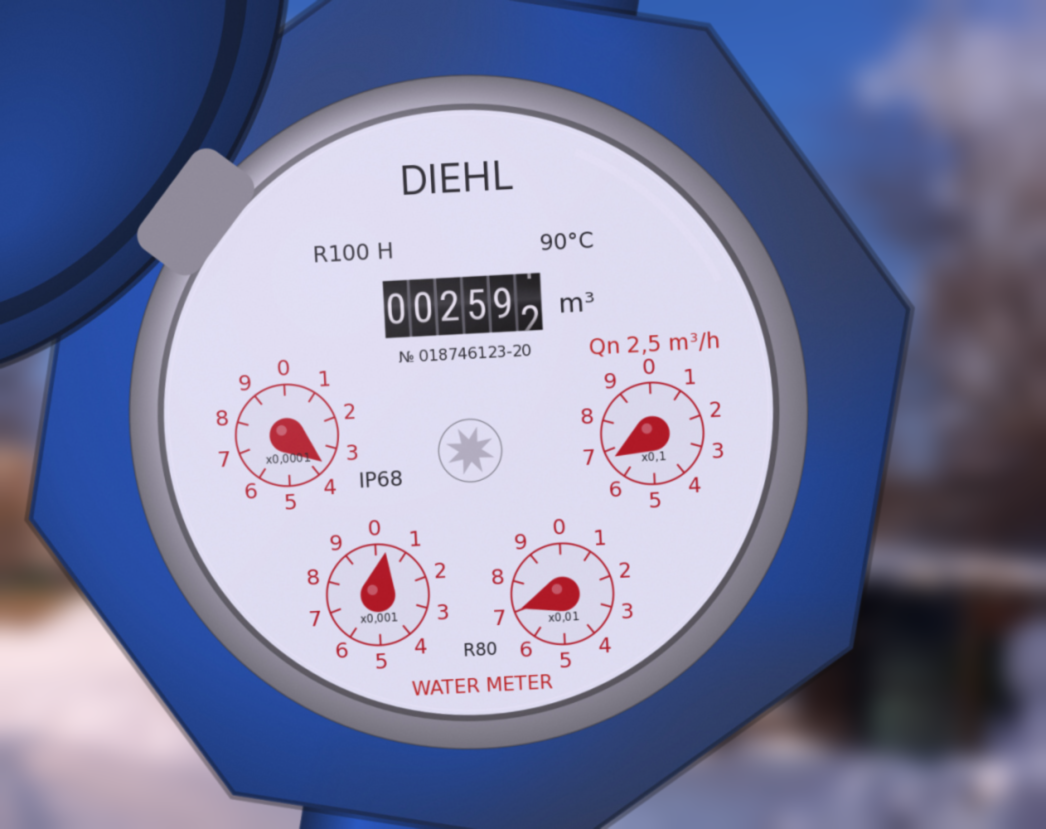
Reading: 2591.6703 m³
